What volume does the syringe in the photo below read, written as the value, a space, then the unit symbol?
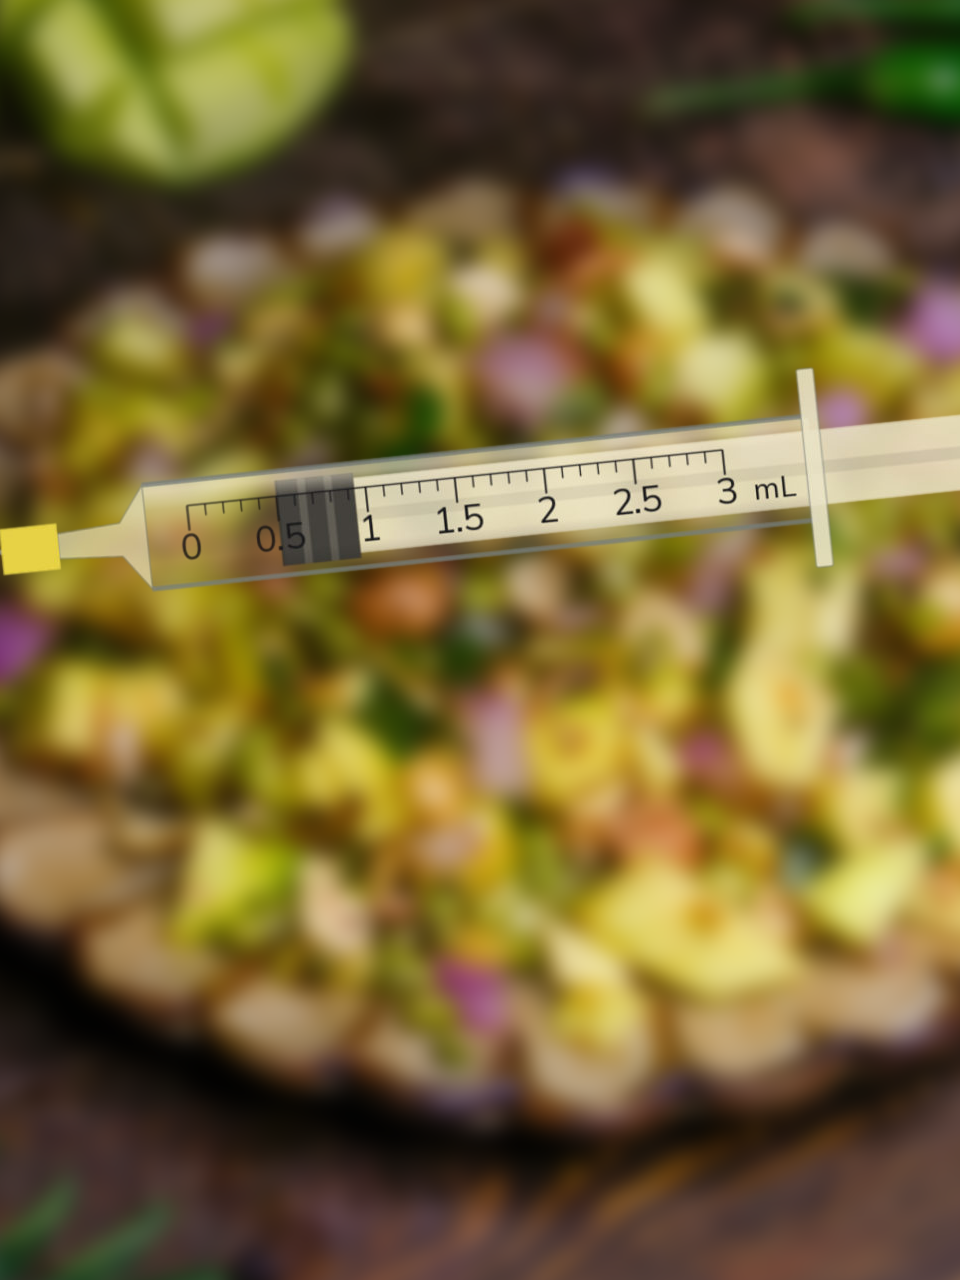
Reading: 0.5 mL
